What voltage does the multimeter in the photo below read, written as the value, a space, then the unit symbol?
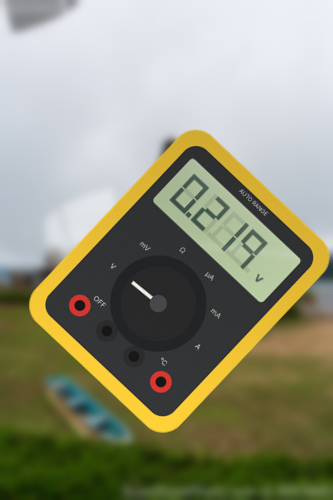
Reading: 0.219 V
